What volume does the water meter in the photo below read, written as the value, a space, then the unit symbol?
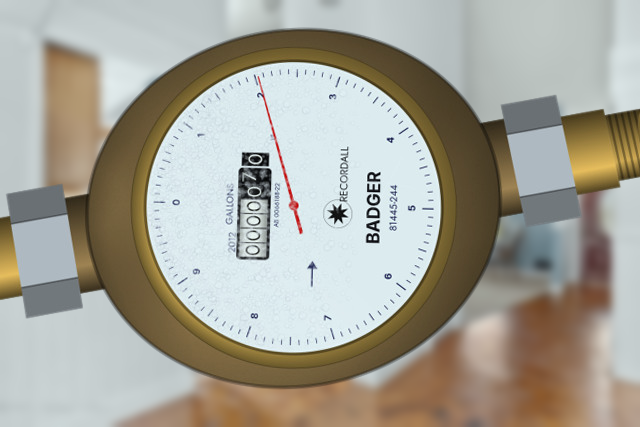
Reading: 72.0 gal
